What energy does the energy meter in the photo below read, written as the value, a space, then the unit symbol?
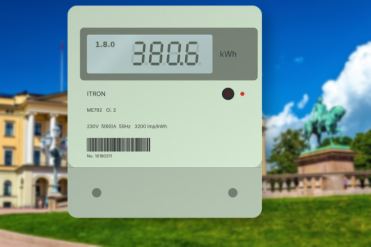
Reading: 380.6 kWh
